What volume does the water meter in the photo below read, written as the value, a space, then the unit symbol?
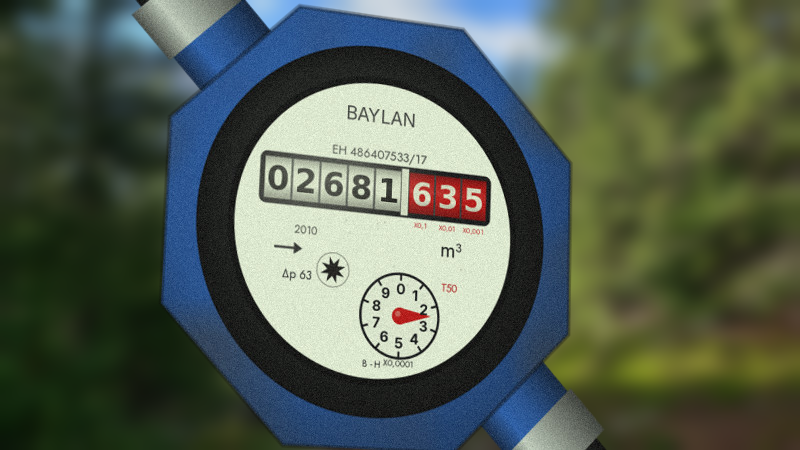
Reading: 2681.6352 m³
